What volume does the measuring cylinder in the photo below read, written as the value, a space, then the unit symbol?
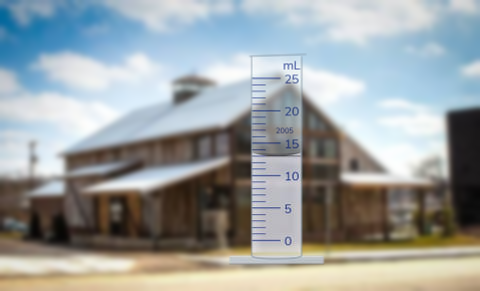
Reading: 13 mL
